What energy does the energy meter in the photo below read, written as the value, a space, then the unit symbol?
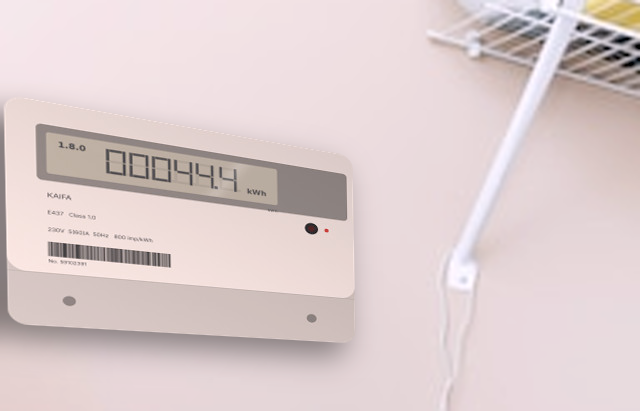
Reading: 44.4 kWh
